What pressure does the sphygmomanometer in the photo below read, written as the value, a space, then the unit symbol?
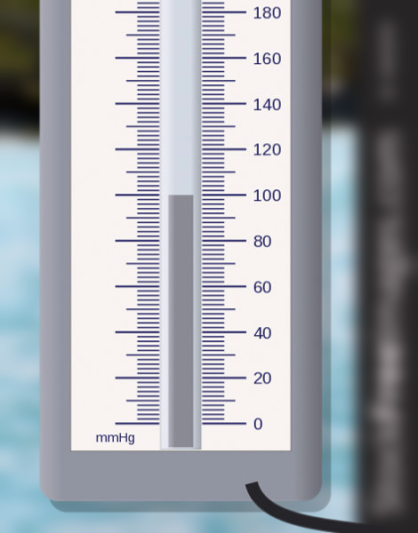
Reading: 100 mmHg
